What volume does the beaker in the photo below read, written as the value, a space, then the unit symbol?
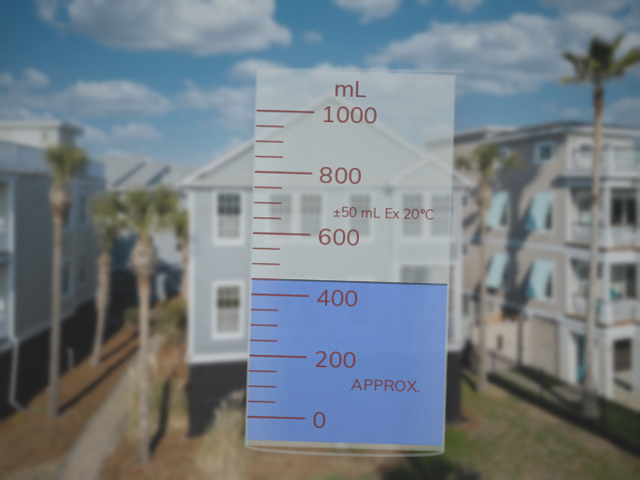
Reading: 450 mL
